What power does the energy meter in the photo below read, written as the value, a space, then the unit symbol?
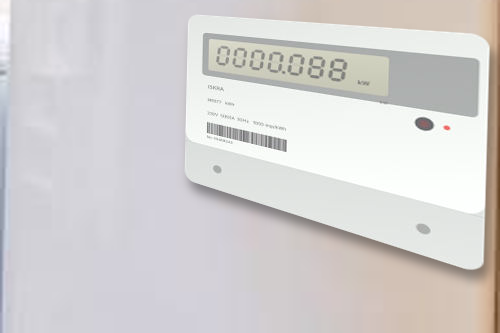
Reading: 0.088 kW
